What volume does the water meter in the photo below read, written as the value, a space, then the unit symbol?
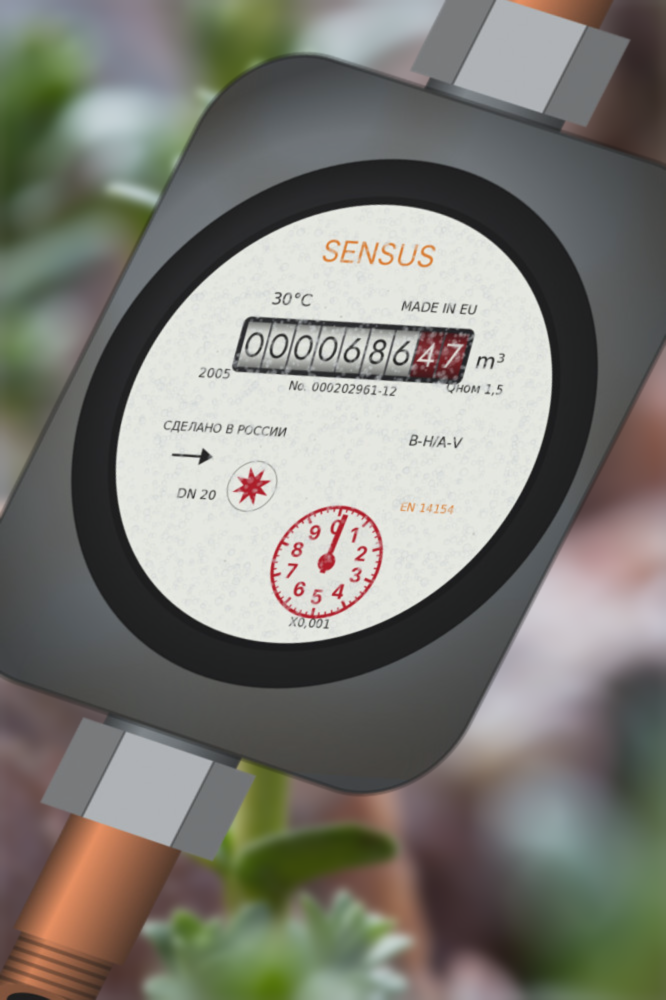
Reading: 686.470 m³
